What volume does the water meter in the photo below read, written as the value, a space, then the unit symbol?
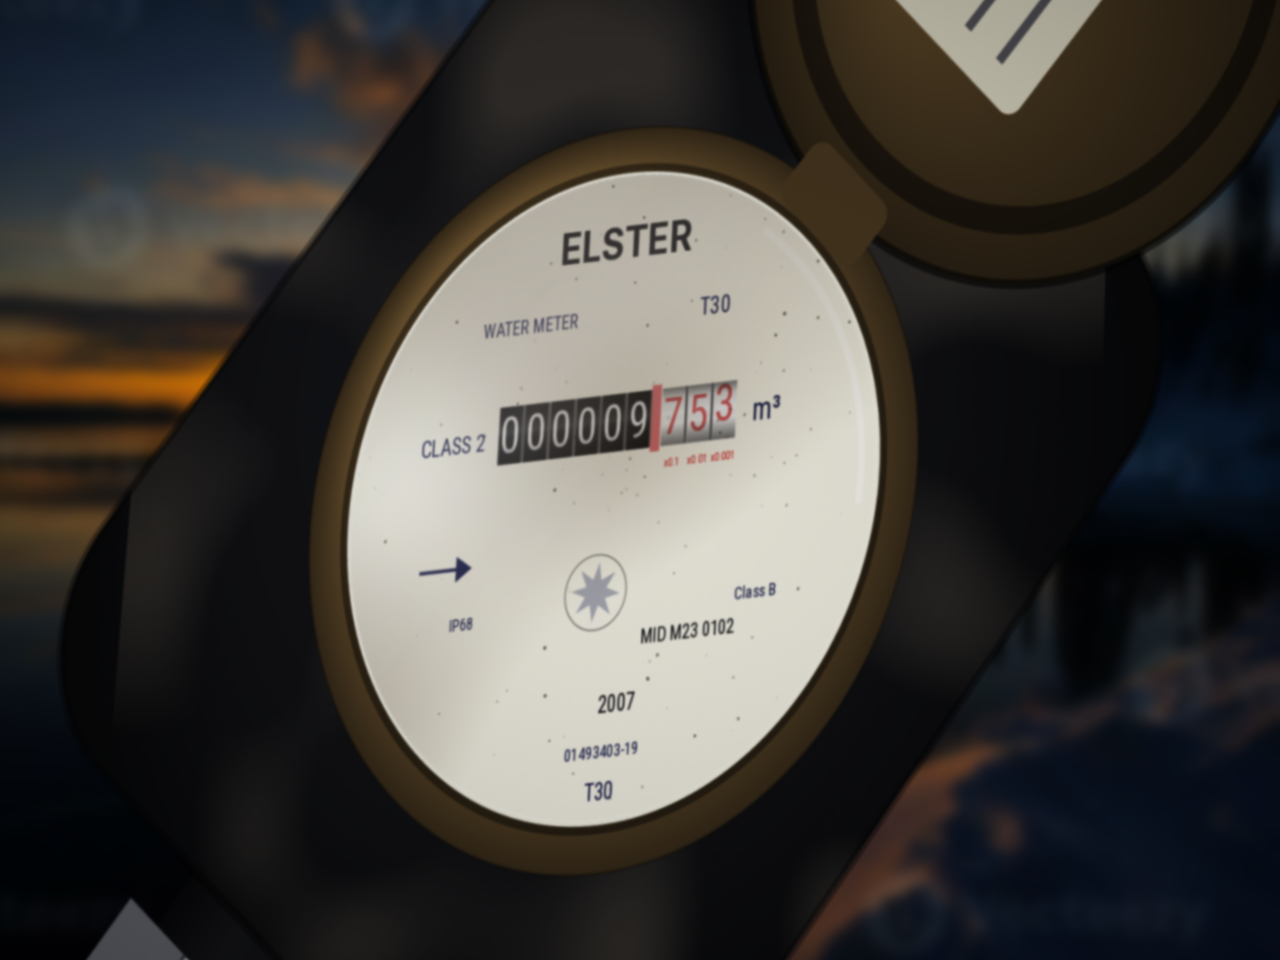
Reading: 9.753 m³
